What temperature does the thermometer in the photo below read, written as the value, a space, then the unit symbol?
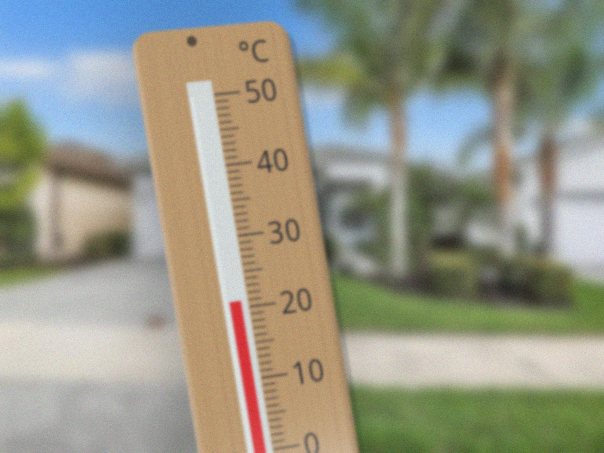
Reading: 21 °C
